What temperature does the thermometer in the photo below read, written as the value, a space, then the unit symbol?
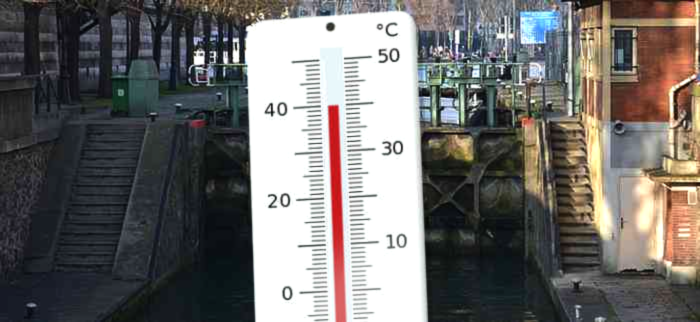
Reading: 40 °C
